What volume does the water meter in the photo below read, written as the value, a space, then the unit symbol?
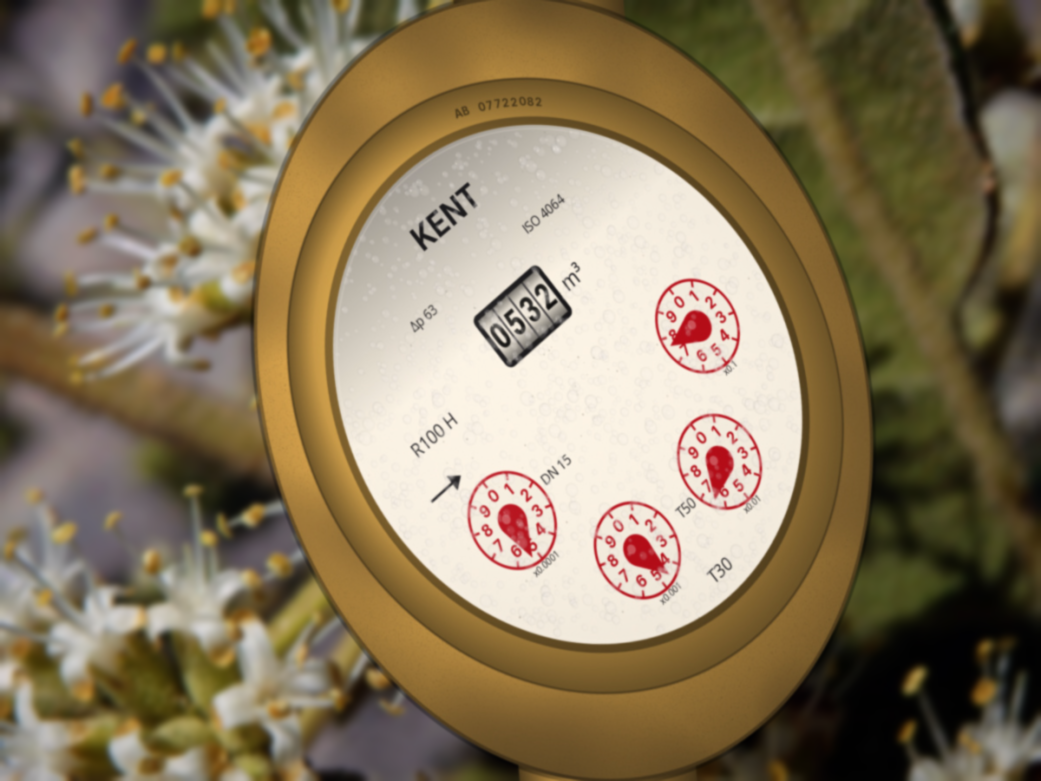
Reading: 532.7645 m³
